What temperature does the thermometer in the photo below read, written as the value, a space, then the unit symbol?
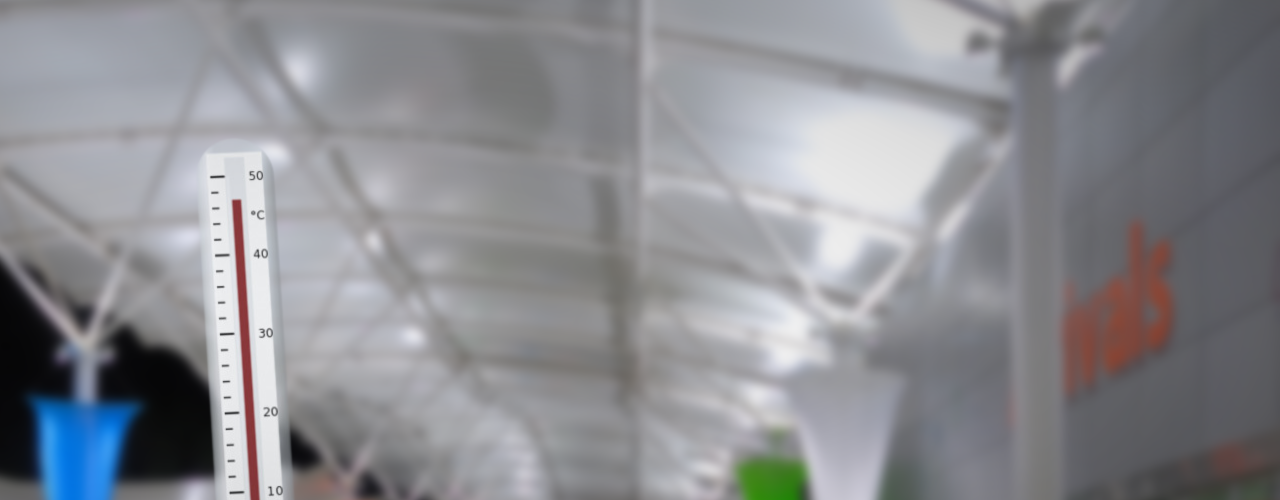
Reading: 47 °C
